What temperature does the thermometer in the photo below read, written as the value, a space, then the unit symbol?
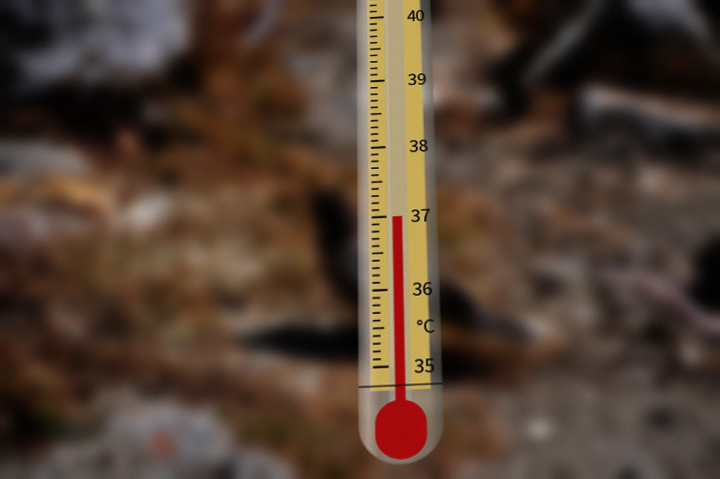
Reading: 37 °C
